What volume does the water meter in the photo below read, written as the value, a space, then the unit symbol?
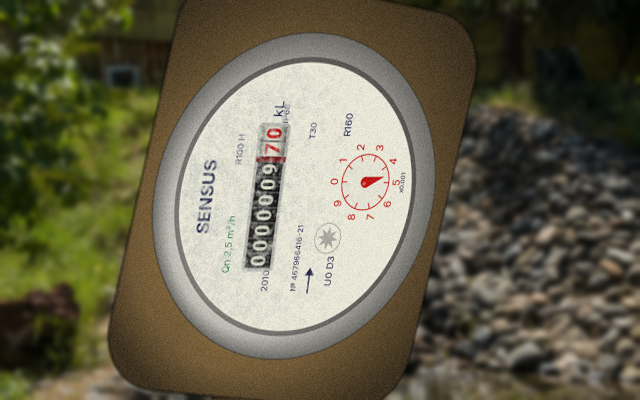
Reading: 9.704 kL
